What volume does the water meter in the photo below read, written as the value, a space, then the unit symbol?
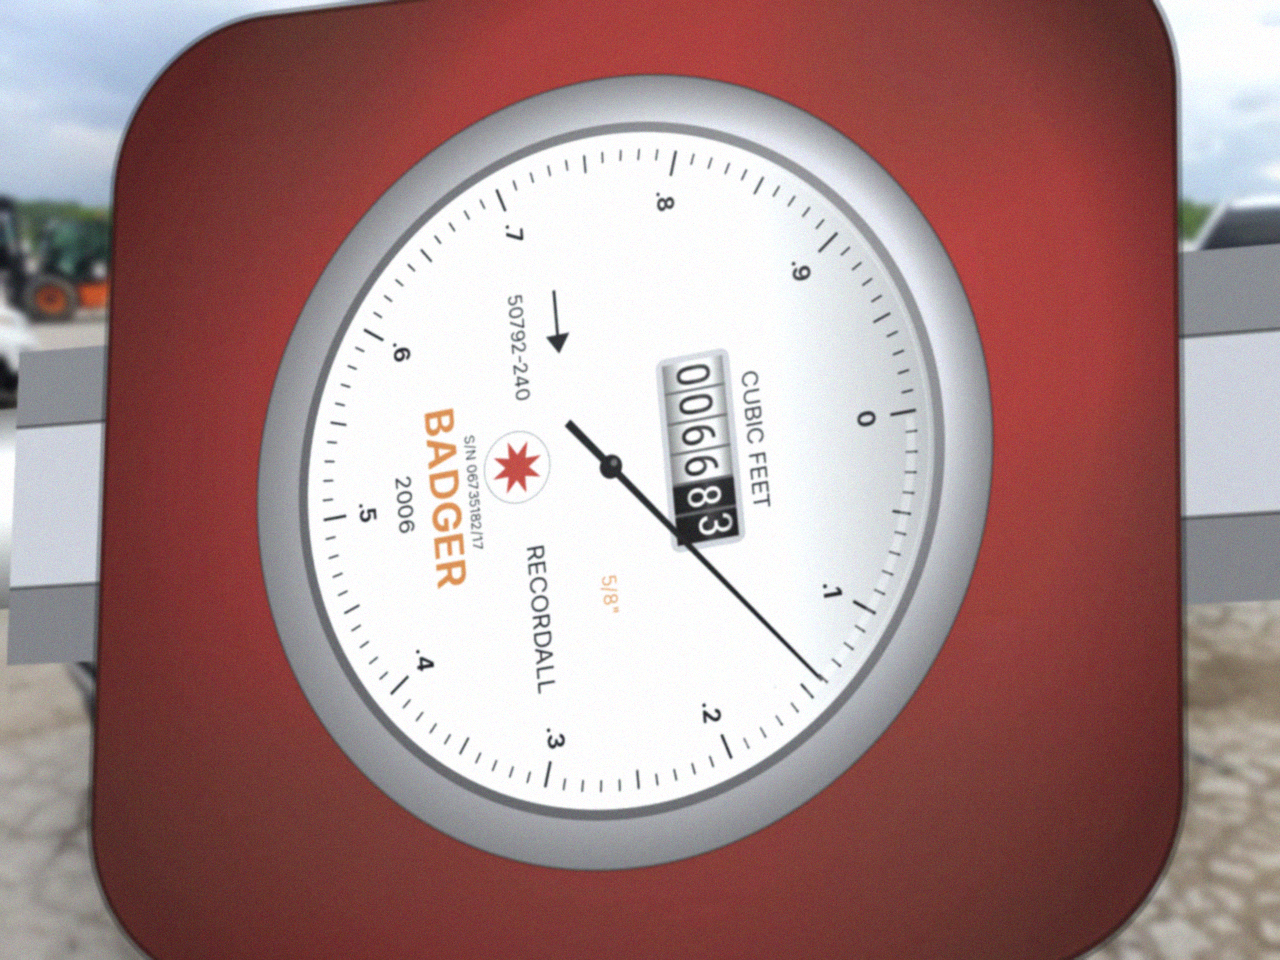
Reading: 6683.14 ft³
